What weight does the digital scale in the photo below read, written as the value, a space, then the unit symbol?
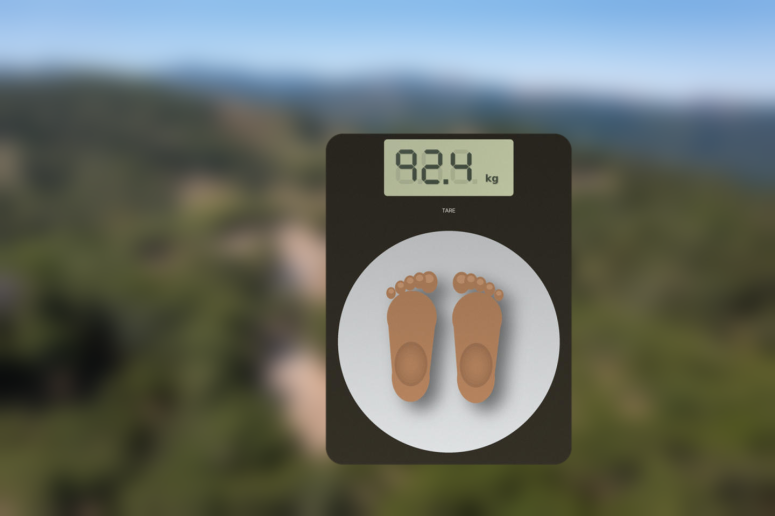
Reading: 92.4 kg
